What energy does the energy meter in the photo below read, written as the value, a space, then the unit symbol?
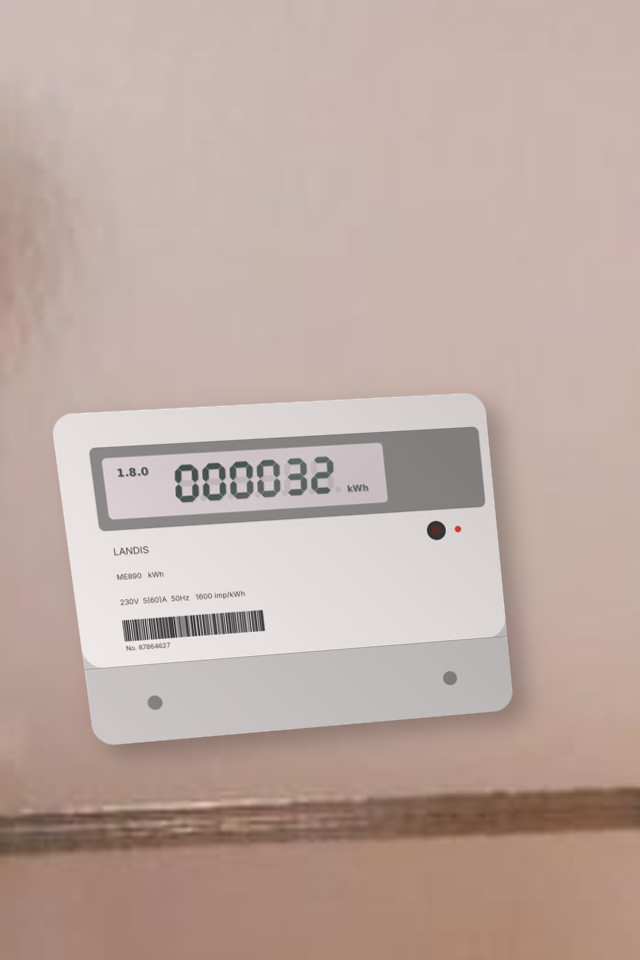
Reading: 32 kWh
